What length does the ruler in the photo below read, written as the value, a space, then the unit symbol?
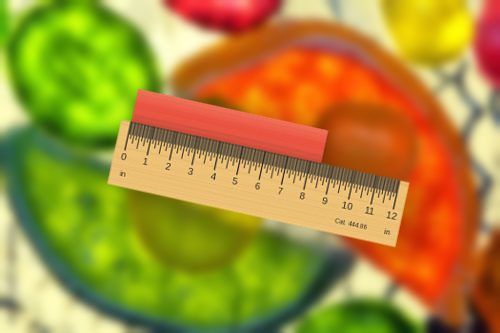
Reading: 8.5 in
